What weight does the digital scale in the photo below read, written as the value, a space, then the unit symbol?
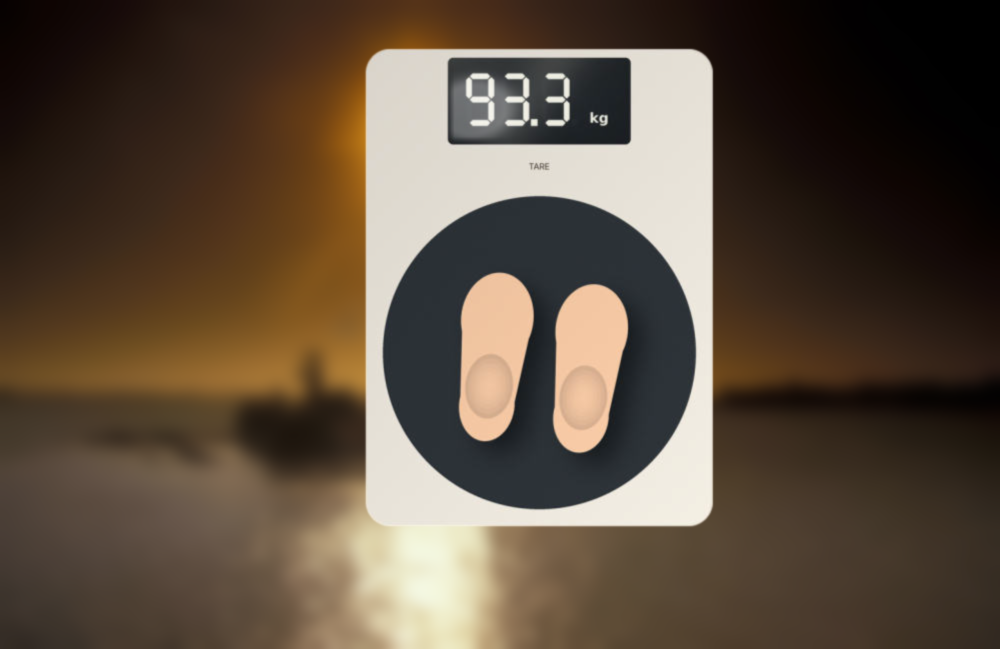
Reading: 93.3 kg
